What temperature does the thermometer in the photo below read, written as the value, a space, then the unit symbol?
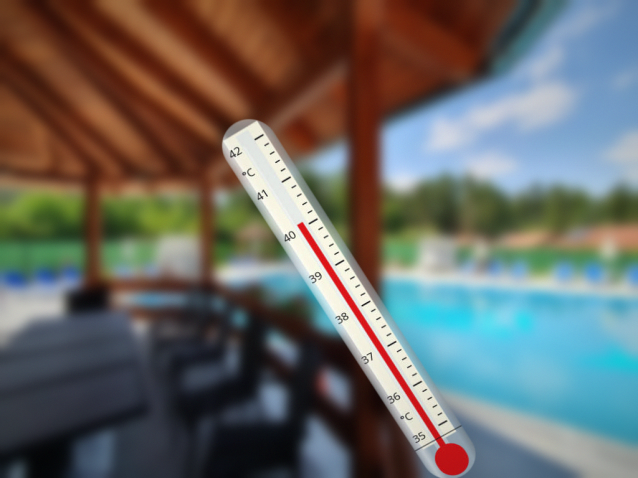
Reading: 40.1 °C
